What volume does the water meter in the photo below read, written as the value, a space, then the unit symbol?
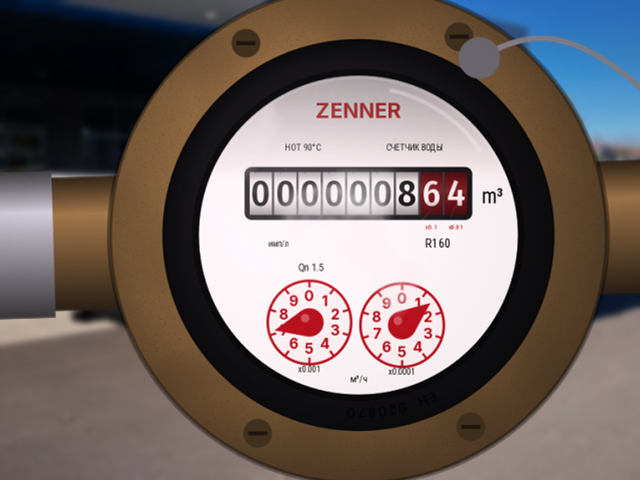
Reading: 8.6471 m³
